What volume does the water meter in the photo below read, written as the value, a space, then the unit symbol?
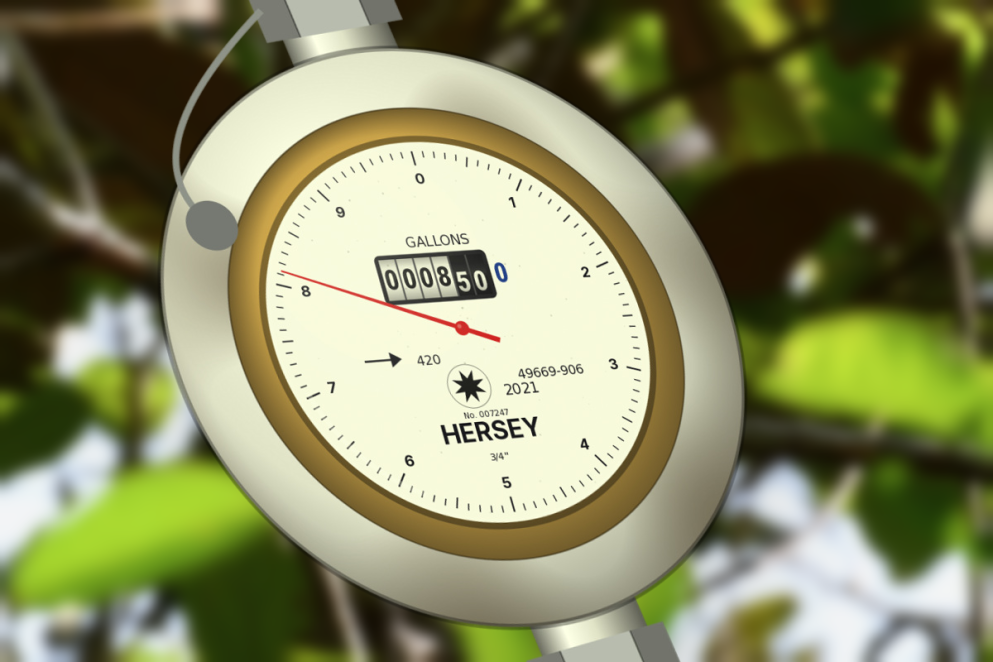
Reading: 8498.1 gal
